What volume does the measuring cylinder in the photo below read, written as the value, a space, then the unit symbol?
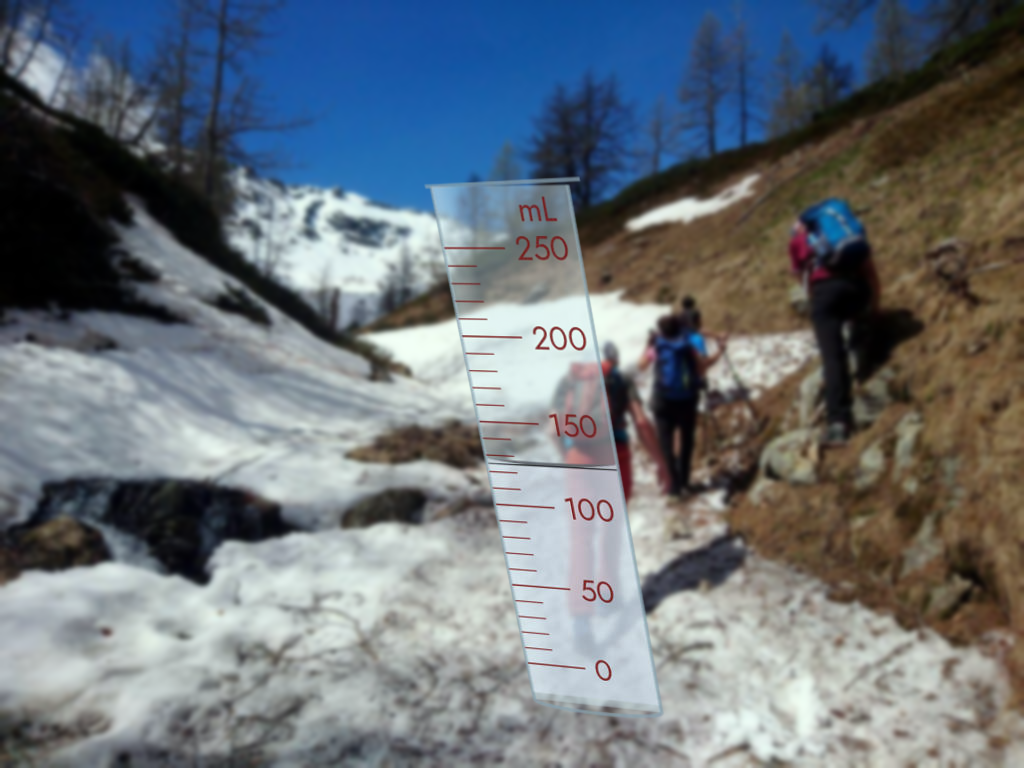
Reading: 125 mL
